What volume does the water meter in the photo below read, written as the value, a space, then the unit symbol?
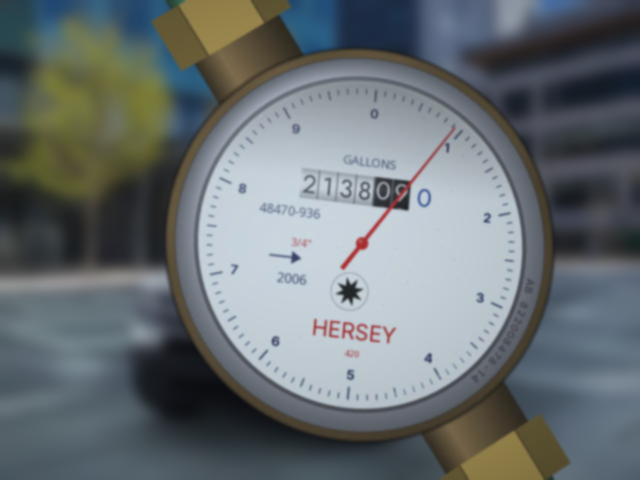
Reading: 2138090.9 gal
